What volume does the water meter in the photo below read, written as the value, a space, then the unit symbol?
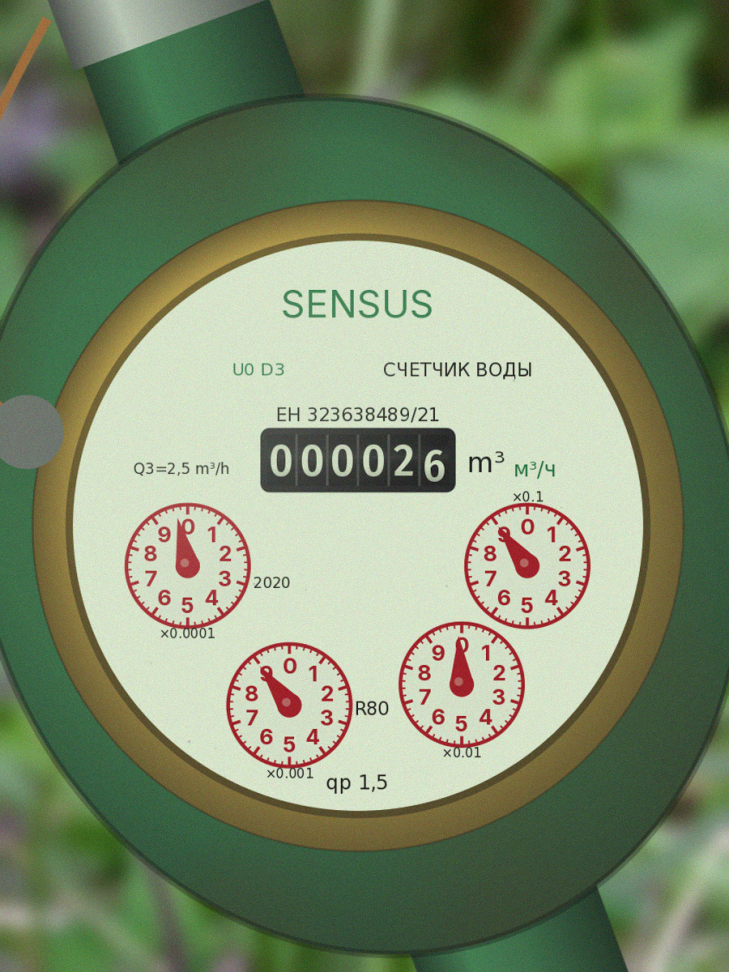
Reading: 25.8989 m³
